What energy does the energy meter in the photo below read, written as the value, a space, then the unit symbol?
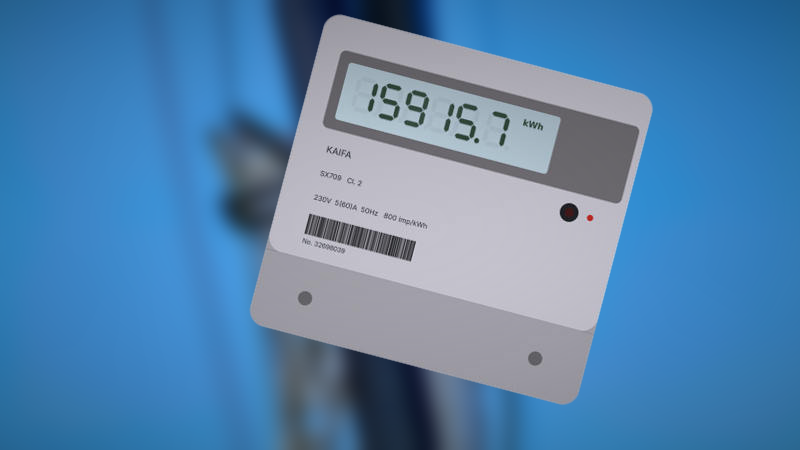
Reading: 15915.7 kWh
